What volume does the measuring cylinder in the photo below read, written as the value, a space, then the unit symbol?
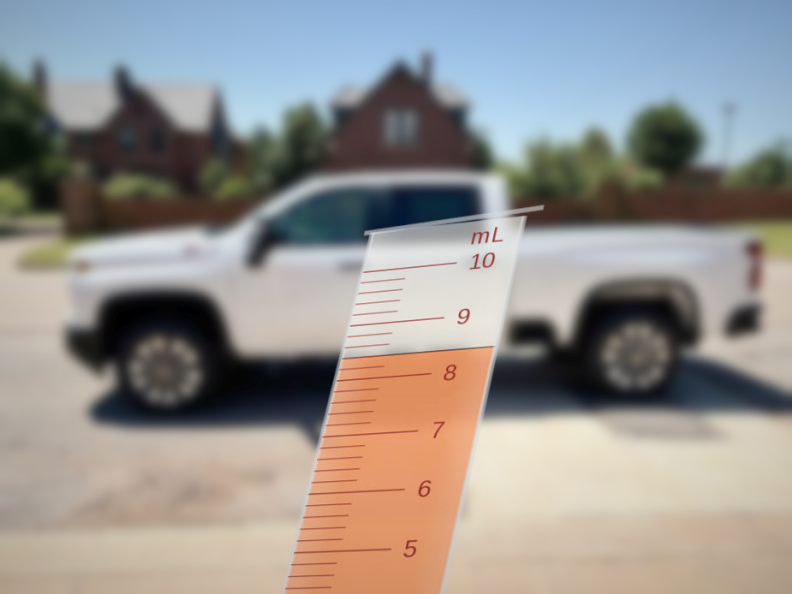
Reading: 8.4 mL
